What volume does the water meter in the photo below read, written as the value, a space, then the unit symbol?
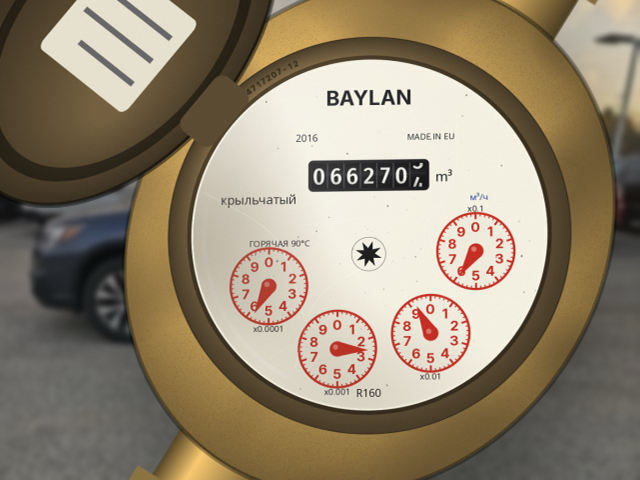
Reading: 662703.5925 m³
